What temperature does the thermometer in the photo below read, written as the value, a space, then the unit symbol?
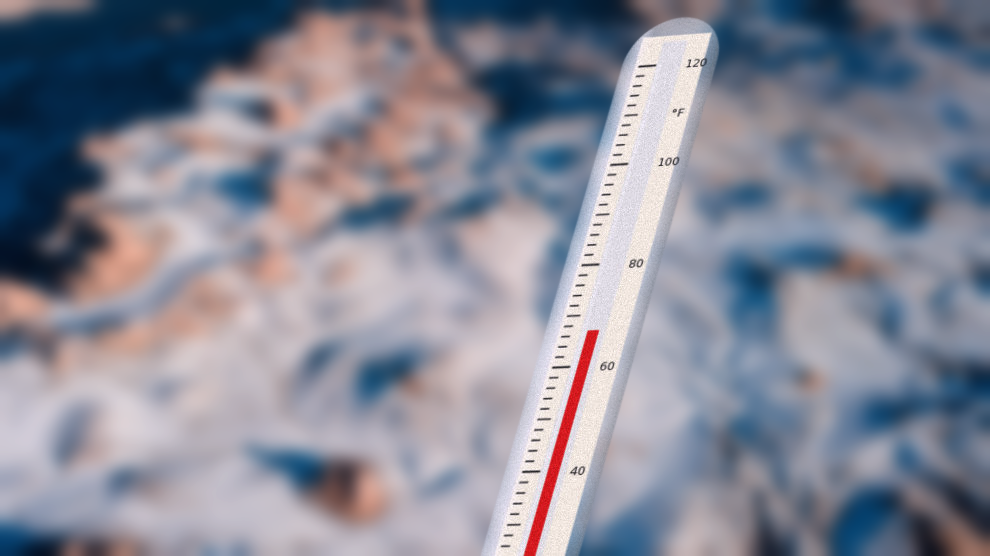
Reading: 67 °F
